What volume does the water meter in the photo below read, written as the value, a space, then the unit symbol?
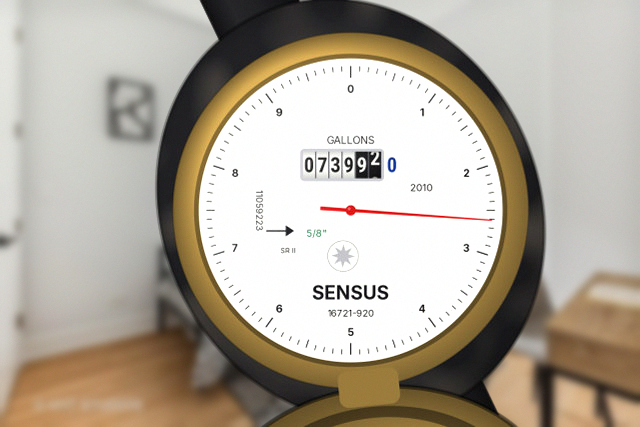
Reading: 739922.6 gal
